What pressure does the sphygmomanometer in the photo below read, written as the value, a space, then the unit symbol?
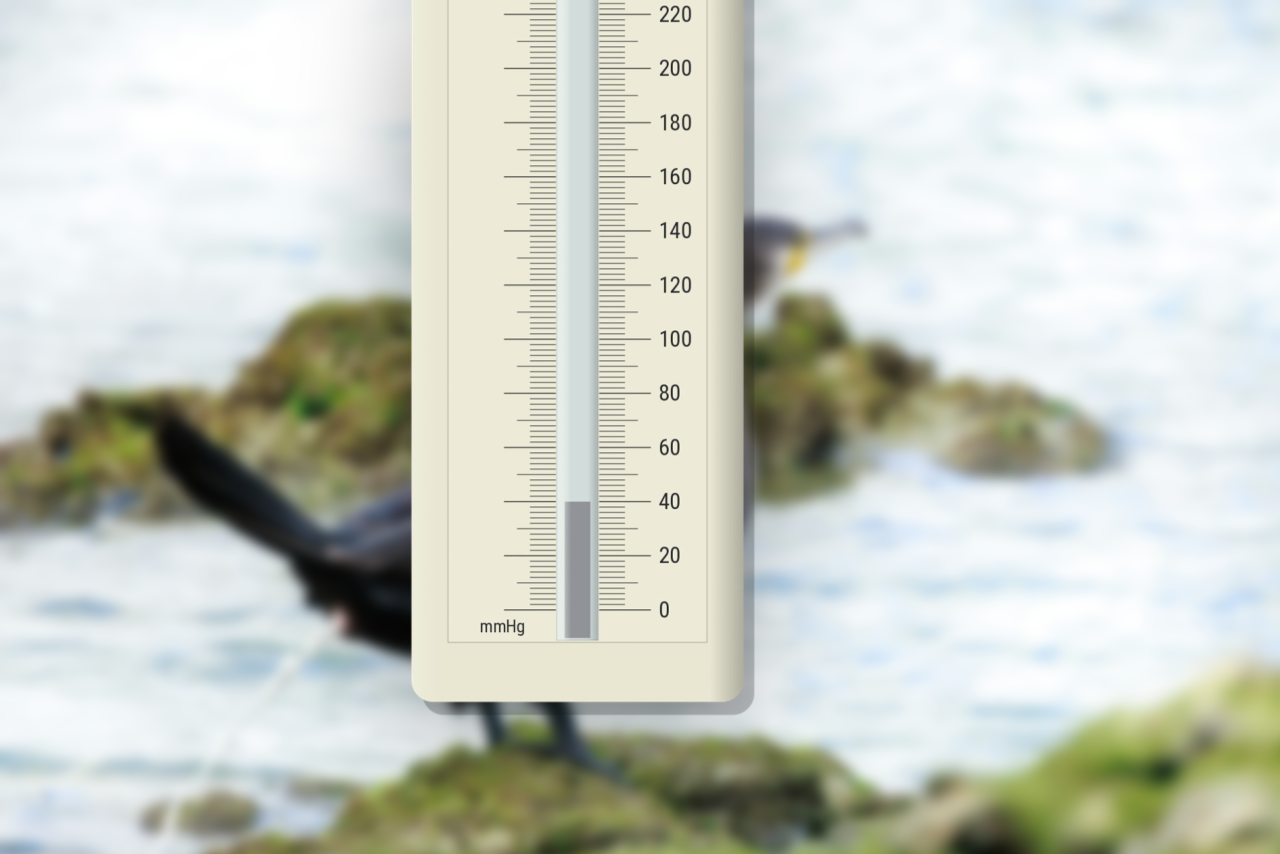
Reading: 40 mmHg
